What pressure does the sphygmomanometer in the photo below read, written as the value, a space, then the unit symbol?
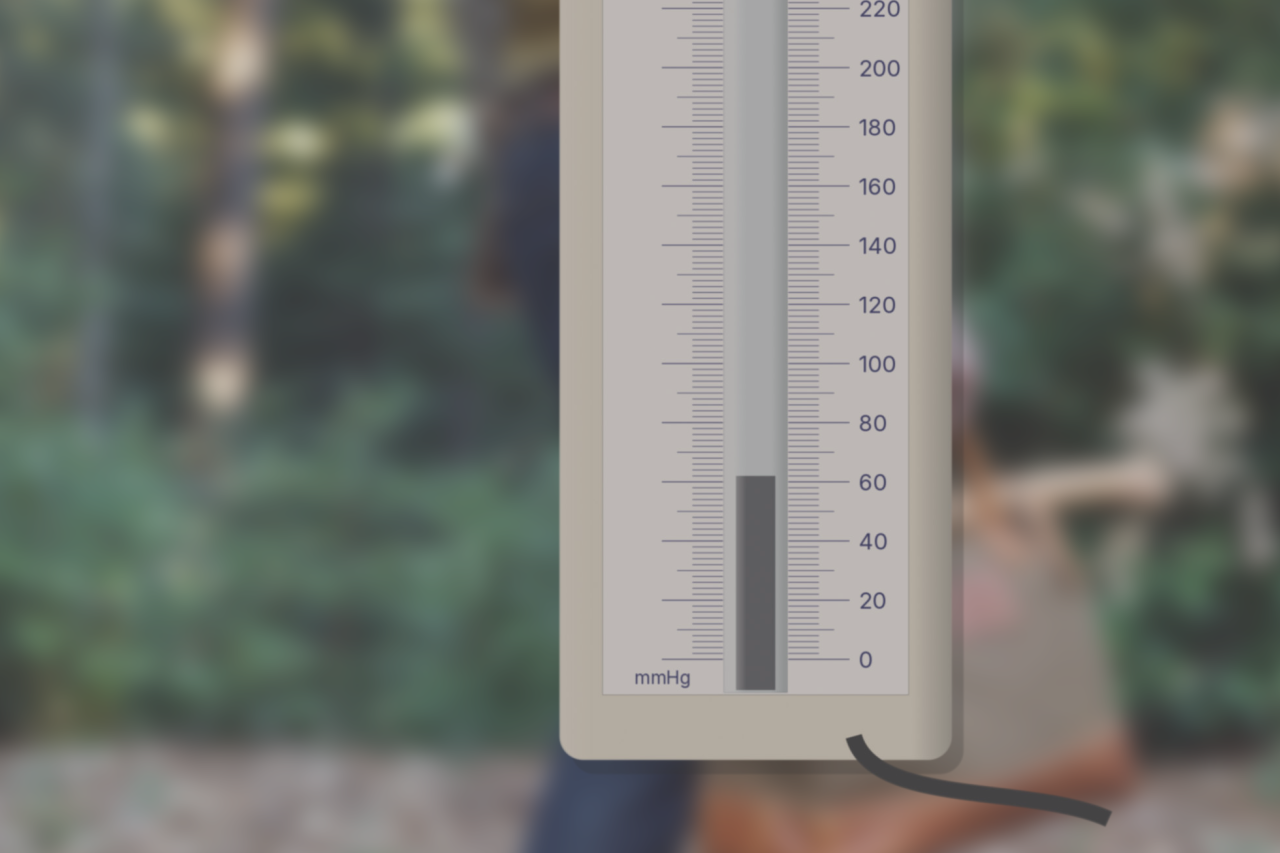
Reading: 62 mmHg
